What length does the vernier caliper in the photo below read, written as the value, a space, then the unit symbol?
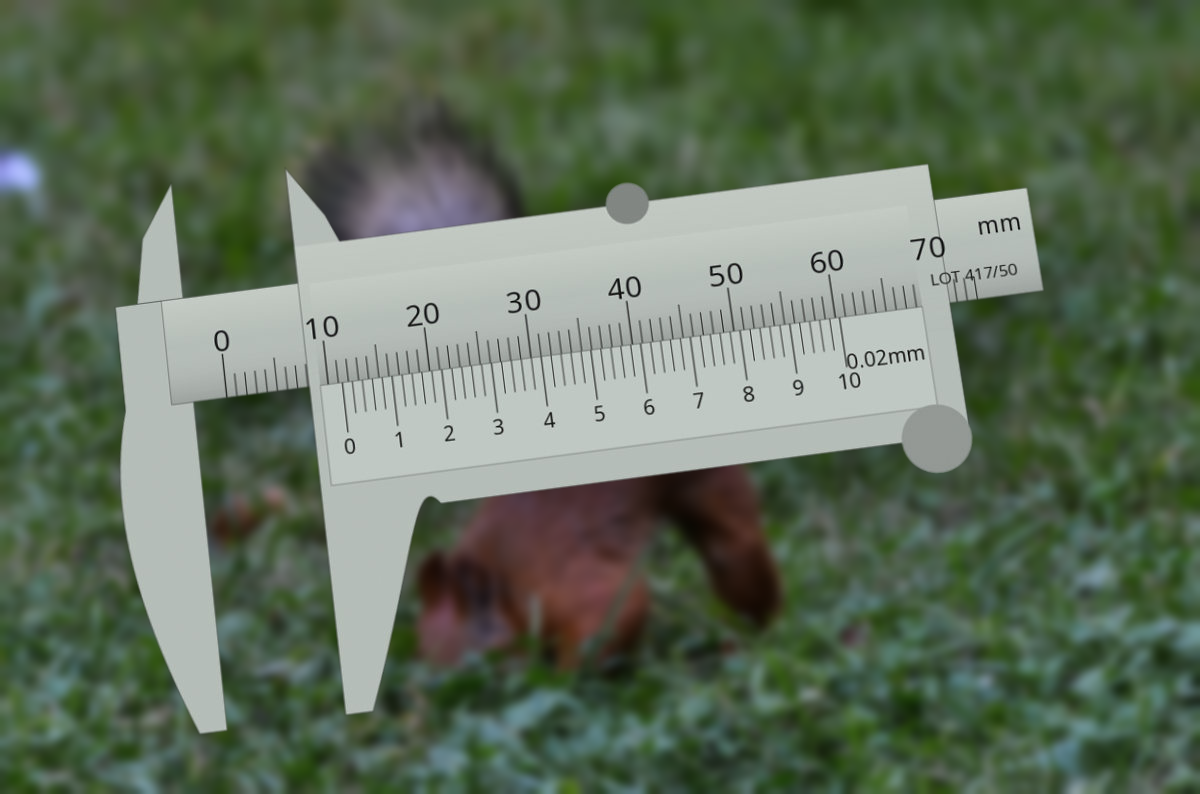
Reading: 11.4 mm
